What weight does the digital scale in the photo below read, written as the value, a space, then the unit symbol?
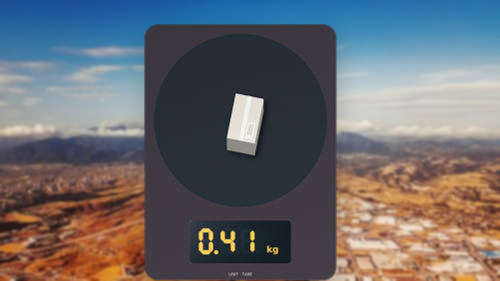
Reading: 0.41 kg
